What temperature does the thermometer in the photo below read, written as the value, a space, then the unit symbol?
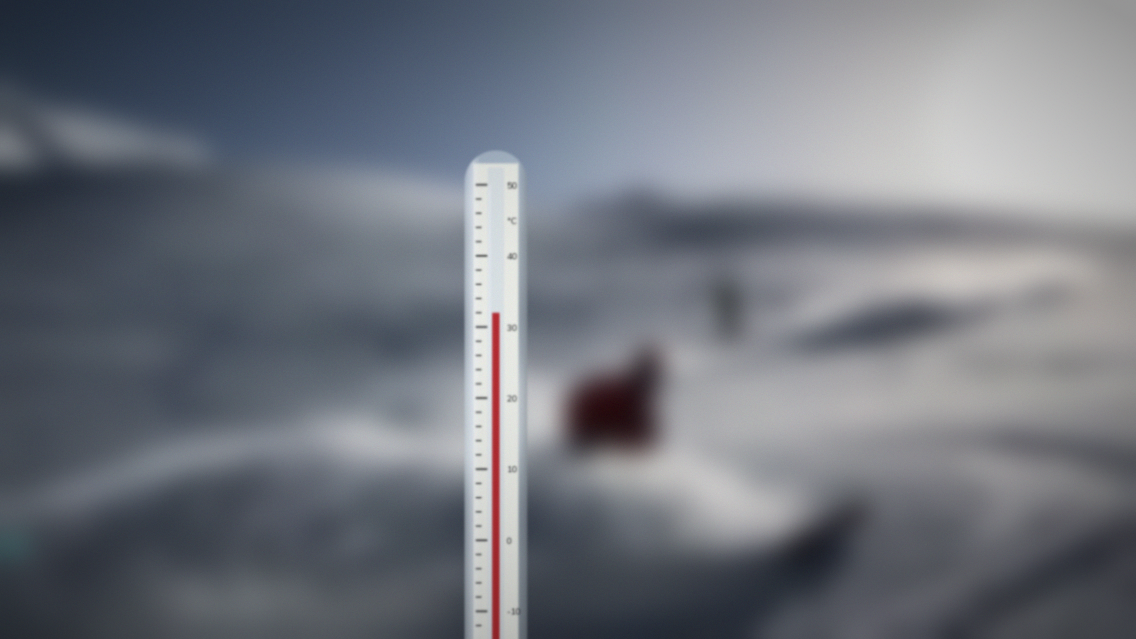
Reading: 32 °C
